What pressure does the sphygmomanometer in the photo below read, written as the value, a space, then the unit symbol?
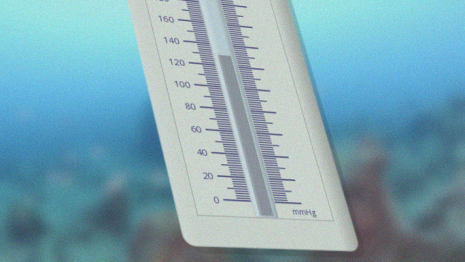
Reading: 130 mmHg
